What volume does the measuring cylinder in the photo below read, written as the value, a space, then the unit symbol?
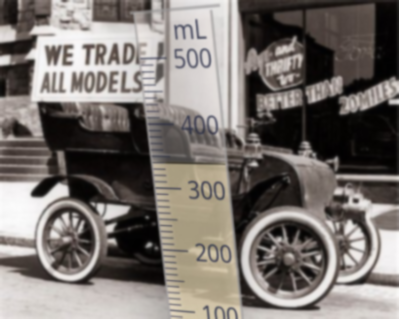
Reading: 340 mL
